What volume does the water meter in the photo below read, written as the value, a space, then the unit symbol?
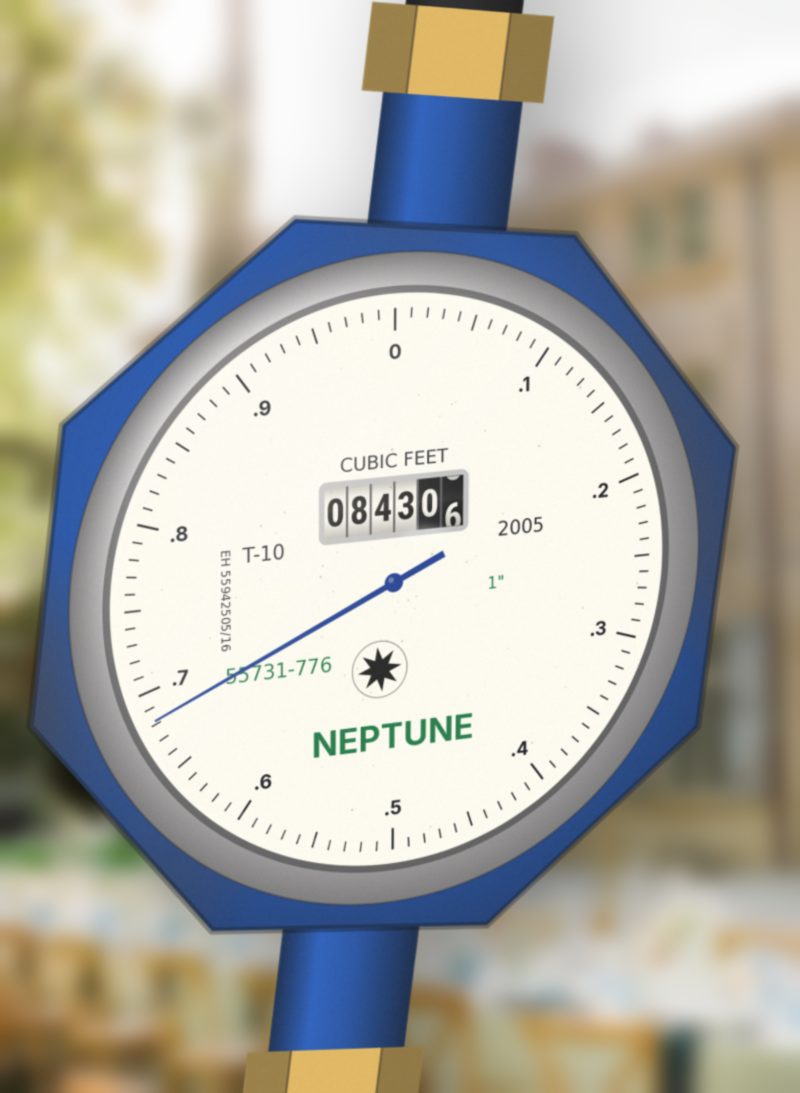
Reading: 84305.68 ft³
